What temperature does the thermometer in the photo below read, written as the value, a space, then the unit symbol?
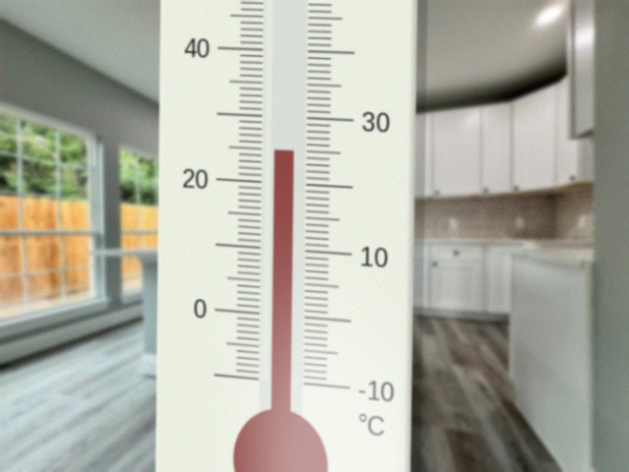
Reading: 25 °C
